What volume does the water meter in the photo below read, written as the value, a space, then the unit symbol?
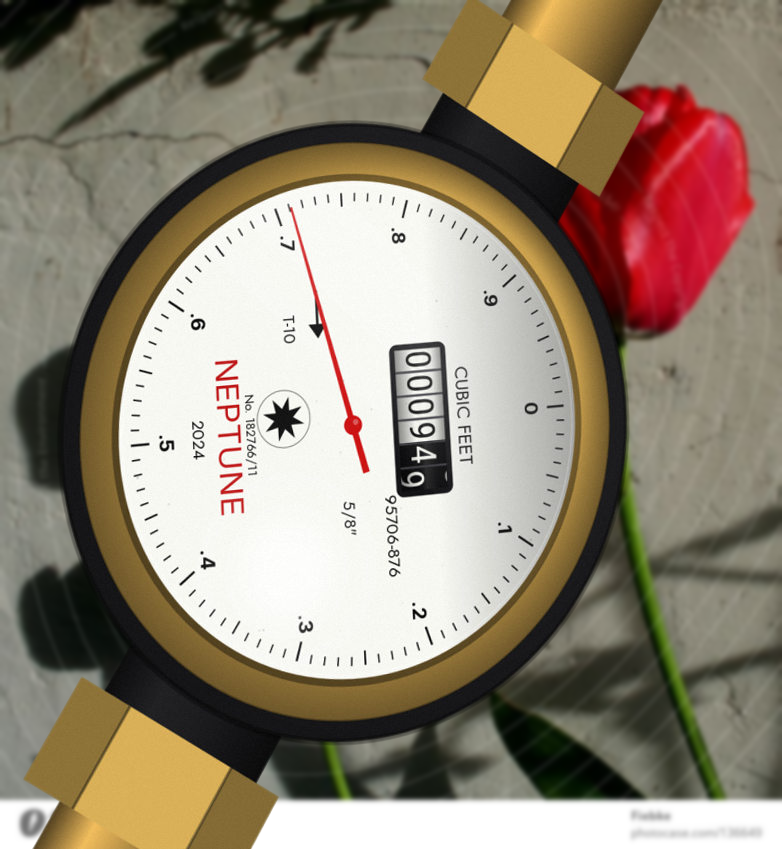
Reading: 948.71 ft³
